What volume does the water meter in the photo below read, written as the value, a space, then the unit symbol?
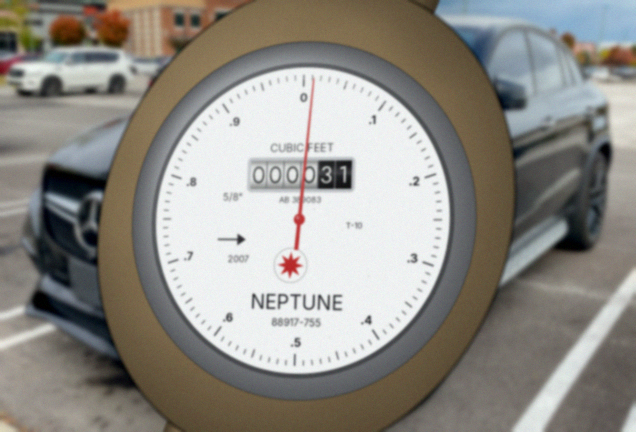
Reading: 31.01 ft³
